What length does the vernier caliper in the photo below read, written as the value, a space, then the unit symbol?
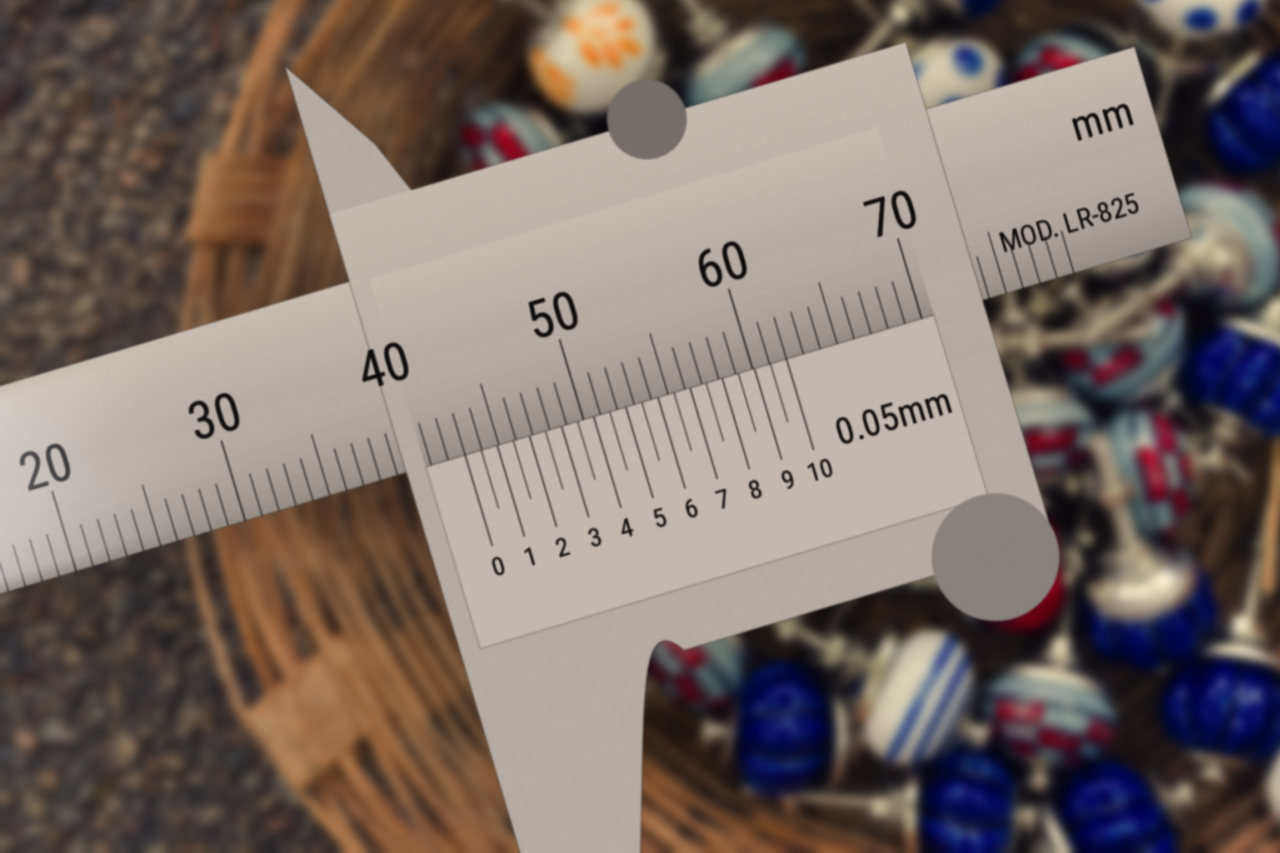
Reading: 43.0 mm
